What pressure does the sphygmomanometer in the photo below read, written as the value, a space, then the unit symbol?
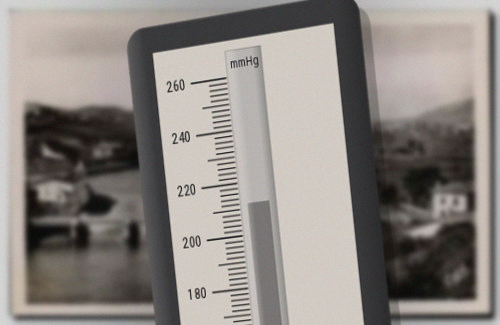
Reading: 212 mmHg
